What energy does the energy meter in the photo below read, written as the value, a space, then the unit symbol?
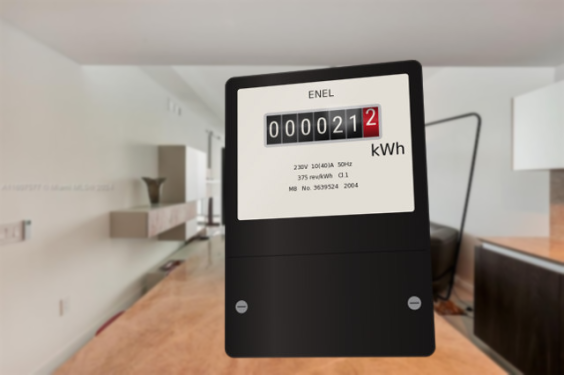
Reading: 21.2 kWh
